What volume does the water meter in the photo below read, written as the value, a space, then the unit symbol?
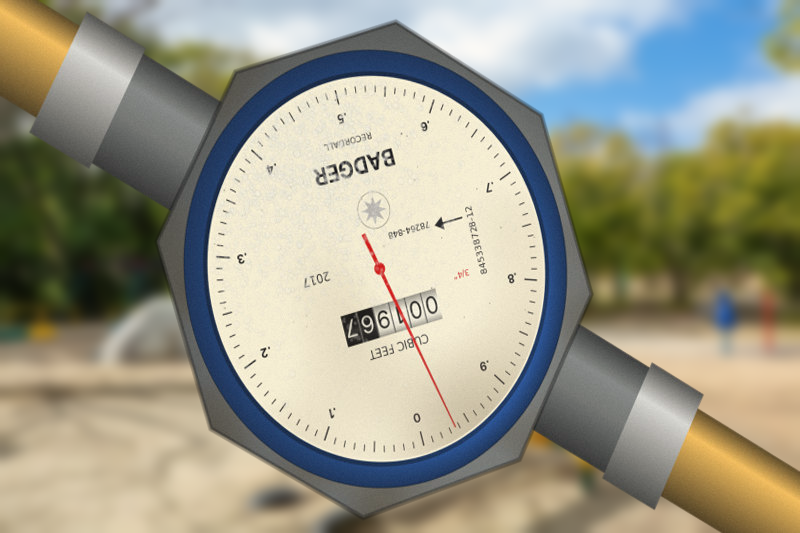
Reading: 1966.96 ft³
